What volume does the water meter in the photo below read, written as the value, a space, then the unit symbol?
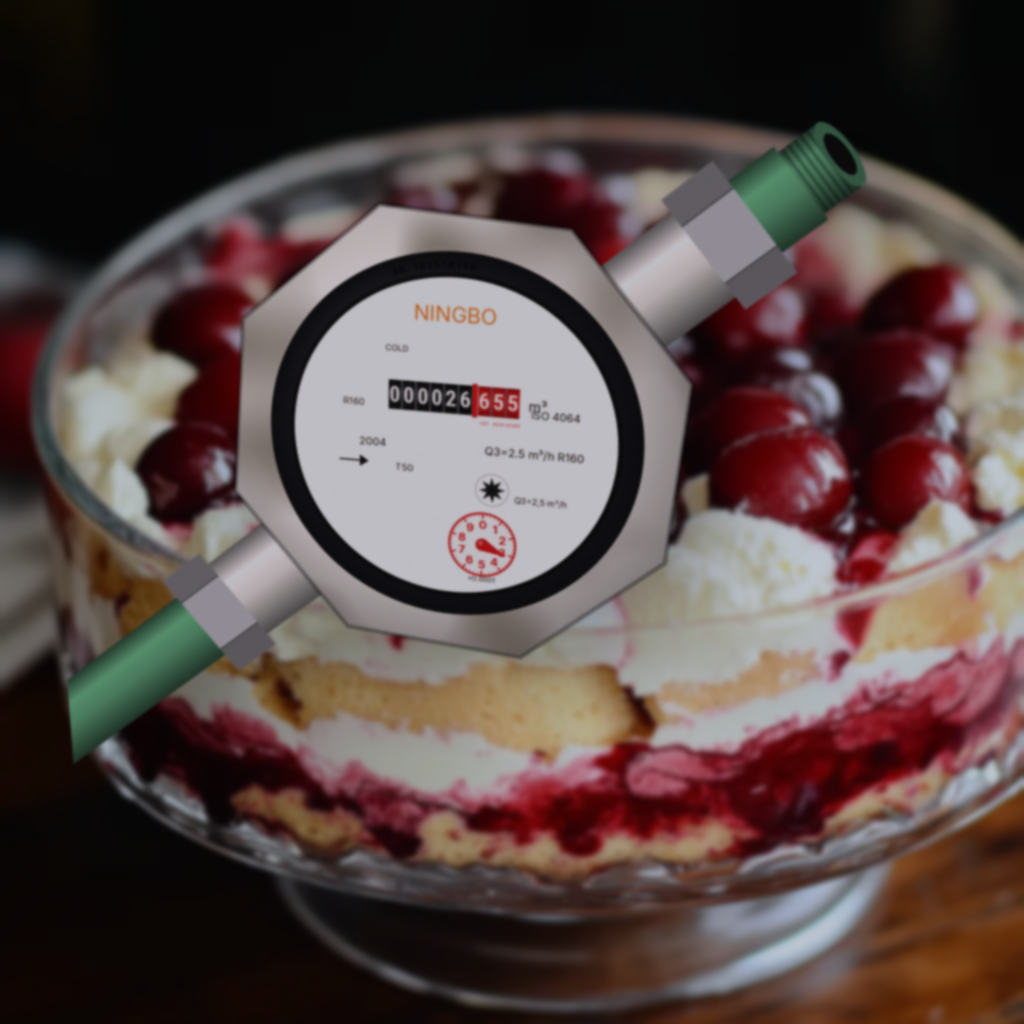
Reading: 26.6553 m³
